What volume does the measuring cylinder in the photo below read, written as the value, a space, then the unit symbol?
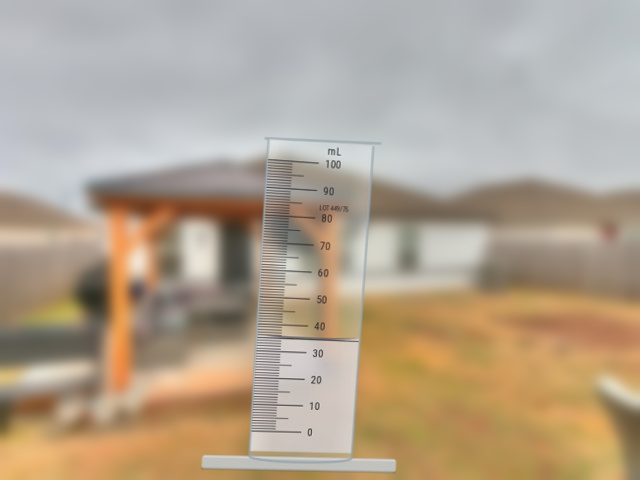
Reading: 35 mL
